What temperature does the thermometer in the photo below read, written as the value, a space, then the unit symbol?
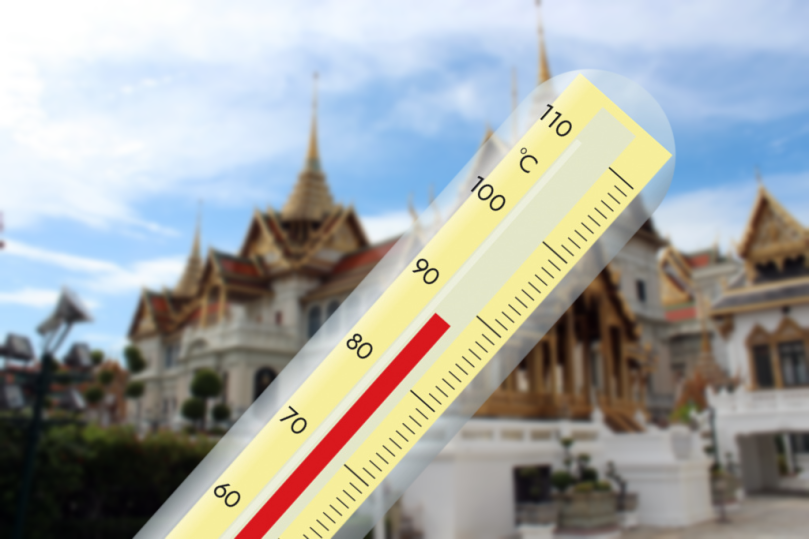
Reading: 87.5 °C
